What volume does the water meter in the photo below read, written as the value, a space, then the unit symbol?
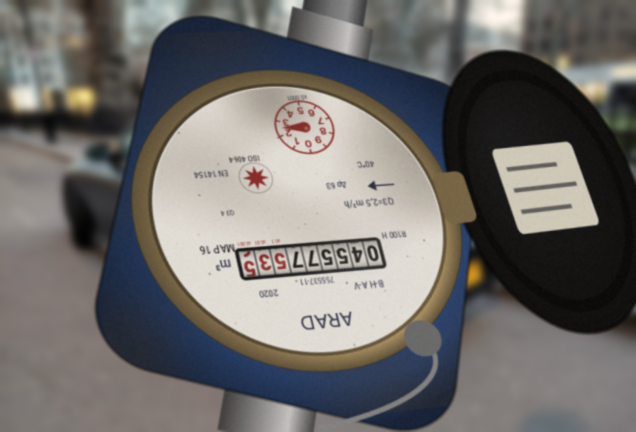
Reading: 45577.5352 m³
